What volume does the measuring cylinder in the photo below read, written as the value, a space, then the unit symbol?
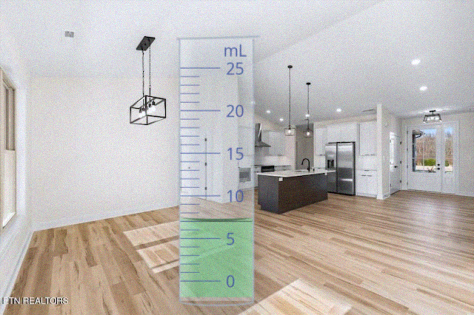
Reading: 7 mL
